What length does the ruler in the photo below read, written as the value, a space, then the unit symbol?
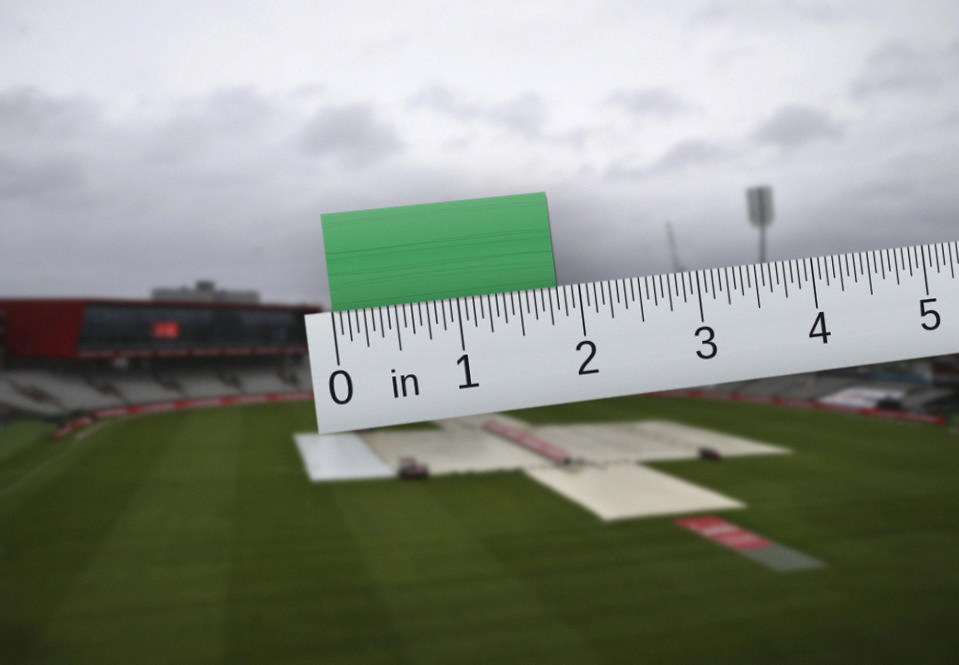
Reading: 1.8125 in
